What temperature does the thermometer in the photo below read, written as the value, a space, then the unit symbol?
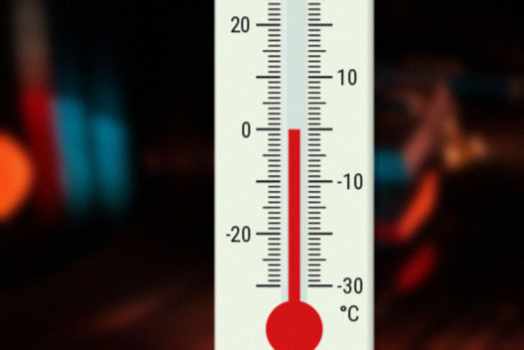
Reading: 0 °C
